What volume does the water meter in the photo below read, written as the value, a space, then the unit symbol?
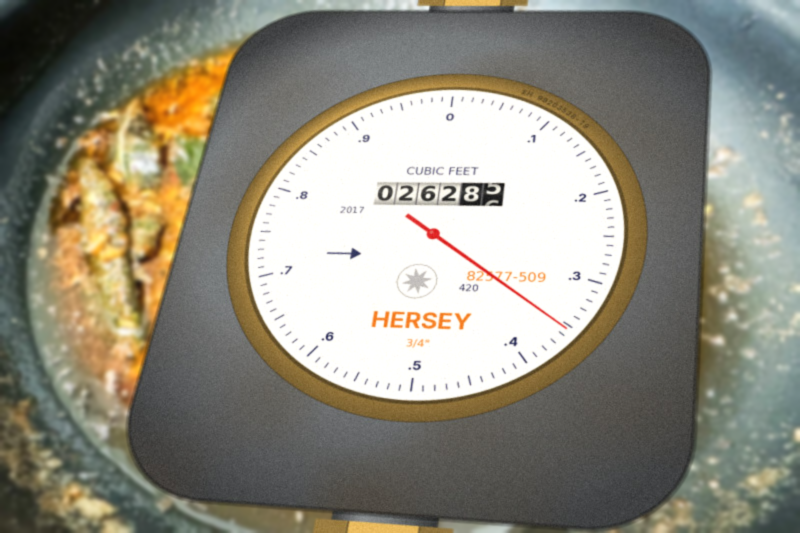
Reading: 26285.35 ft³
